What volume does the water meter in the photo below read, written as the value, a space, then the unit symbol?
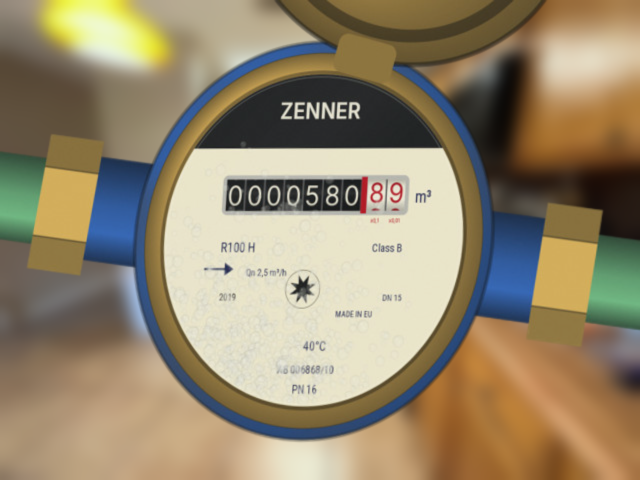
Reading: 580.89 m³
